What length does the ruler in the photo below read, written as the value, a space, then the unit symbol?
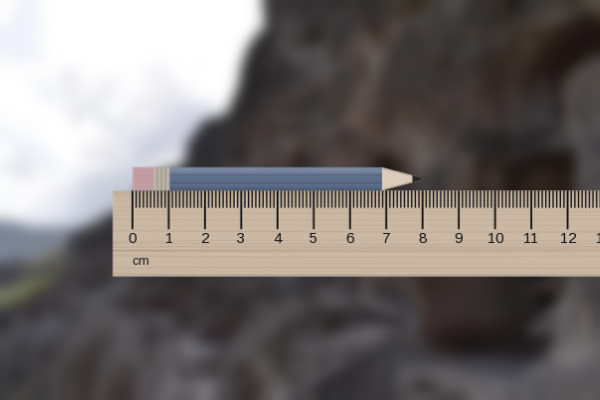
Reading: 8 cm
